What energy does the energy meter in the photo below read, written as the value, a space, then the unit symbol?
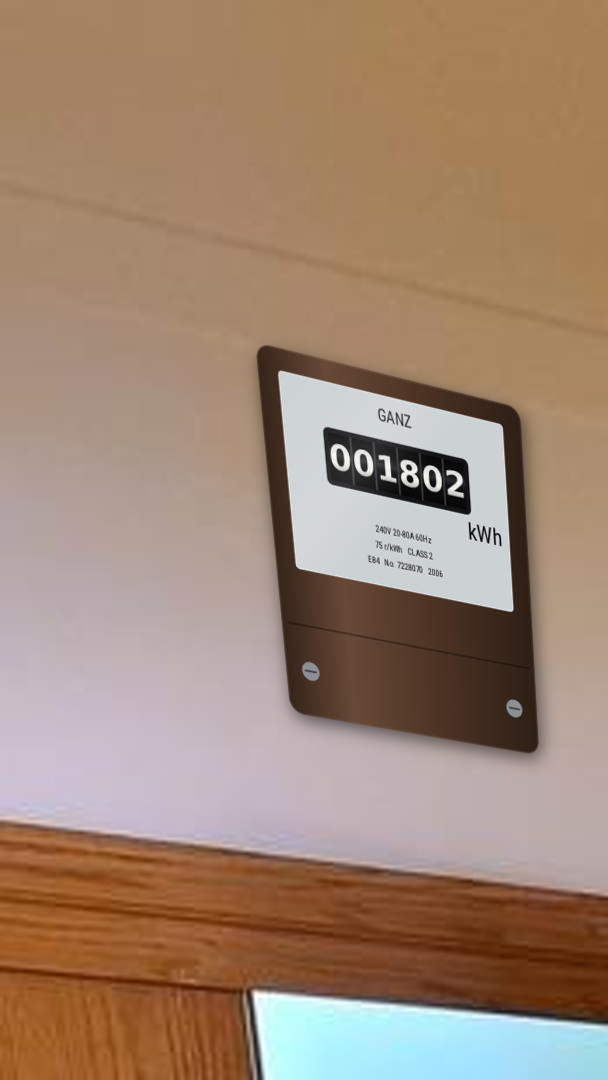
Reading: 1802 kWh
